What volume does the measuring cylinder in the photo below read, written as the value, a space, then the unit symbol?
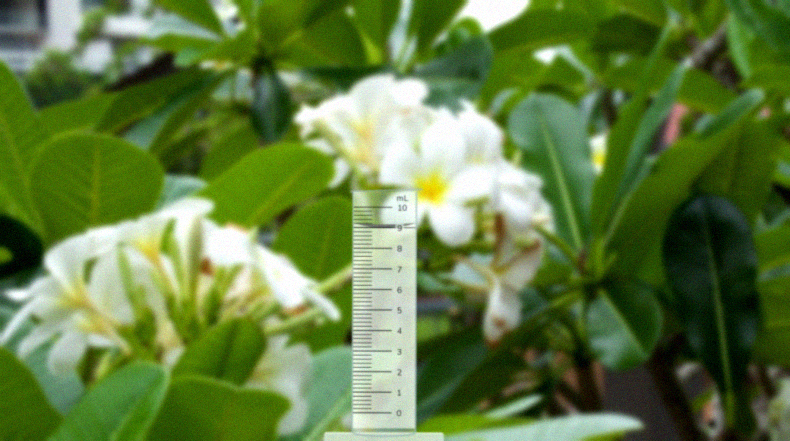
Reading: 9 mL
